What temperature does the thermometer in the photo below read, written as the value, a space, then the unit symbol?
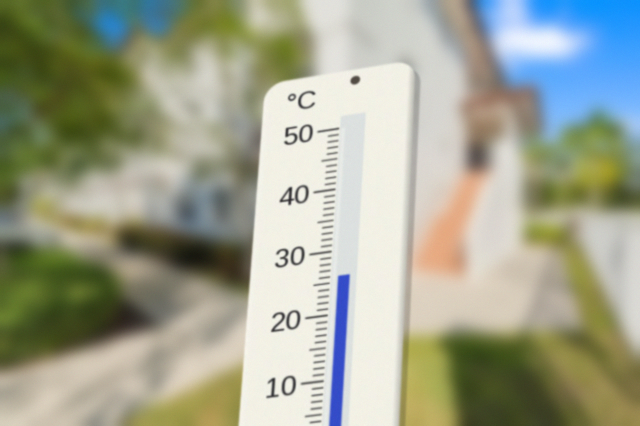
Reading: 26 °C
